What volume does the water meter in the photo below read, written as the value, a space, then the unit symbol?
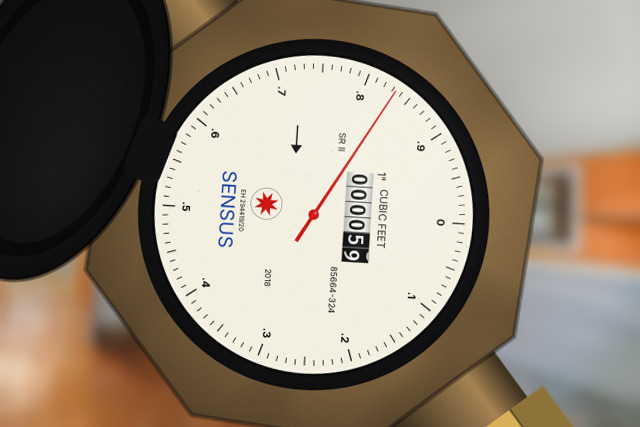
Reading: 58.83 ft³
